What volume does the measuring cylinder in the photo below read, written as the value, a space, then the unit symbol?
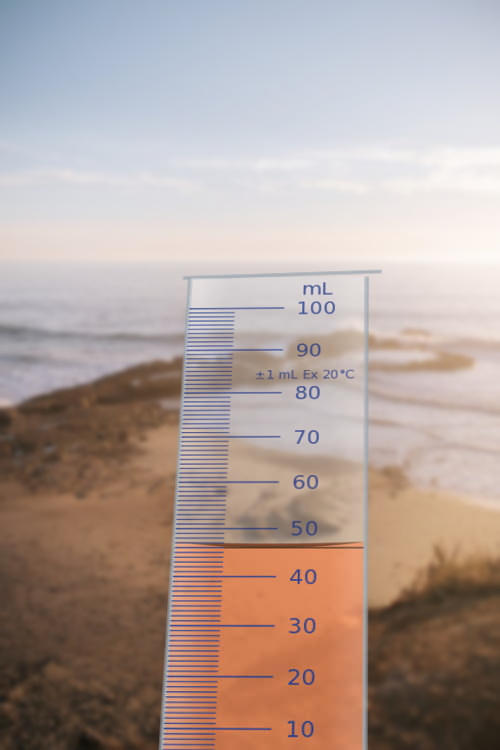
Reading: 46 mL
